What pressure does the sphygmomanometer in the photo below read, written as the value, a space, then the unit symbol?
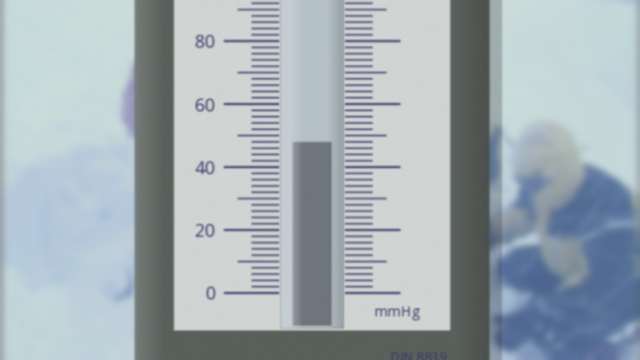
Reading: 48 mmHg
